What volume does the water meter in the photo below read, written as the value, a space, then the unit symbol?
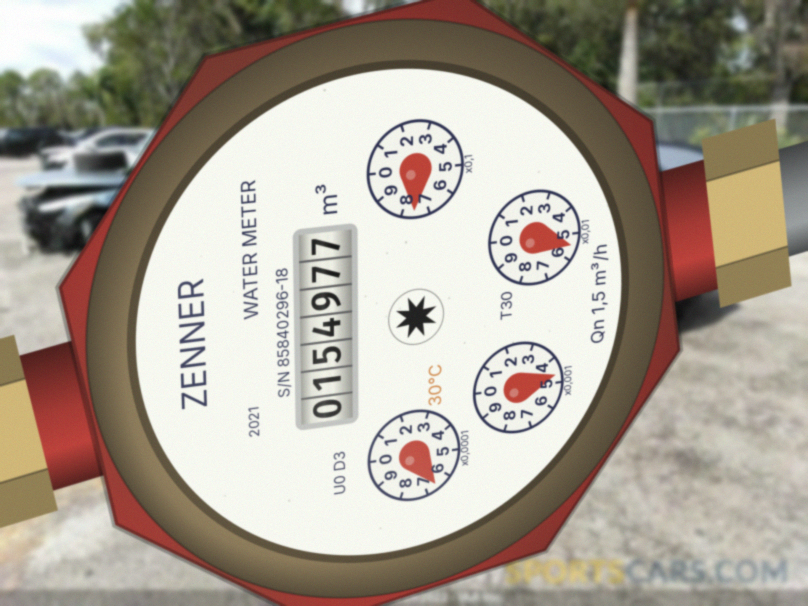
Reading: 154977.7546 m³
